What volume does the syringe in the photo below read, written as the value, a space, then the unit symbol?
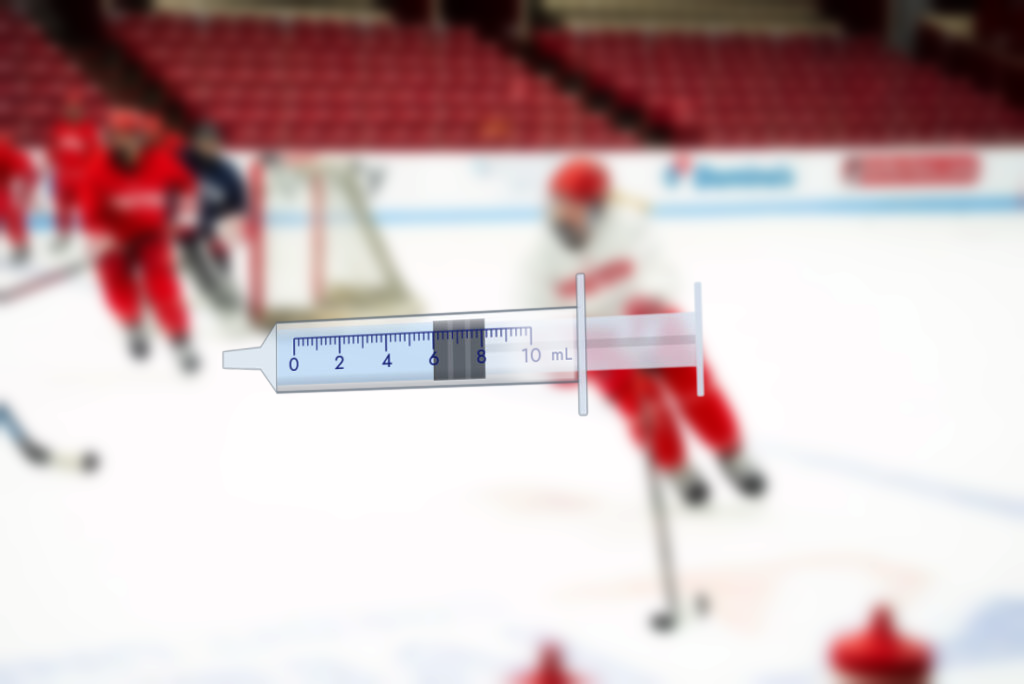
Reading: 6 mL
